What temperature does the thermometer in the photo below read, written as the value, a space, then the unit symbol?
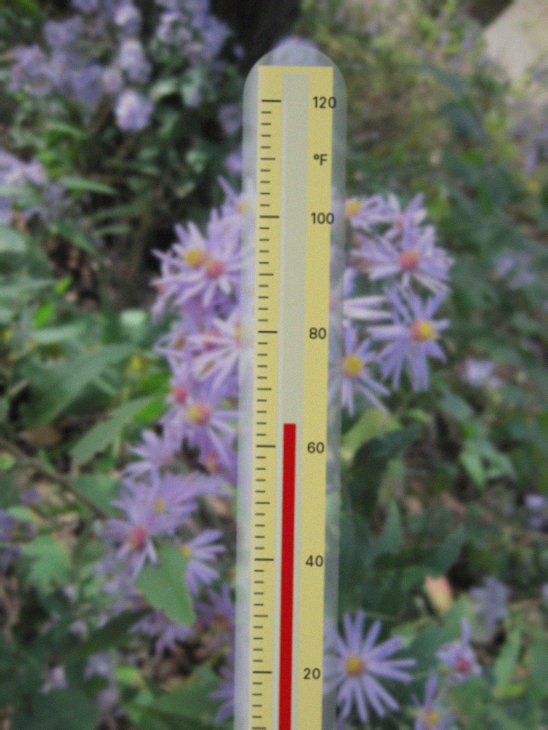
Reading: 64 °F
